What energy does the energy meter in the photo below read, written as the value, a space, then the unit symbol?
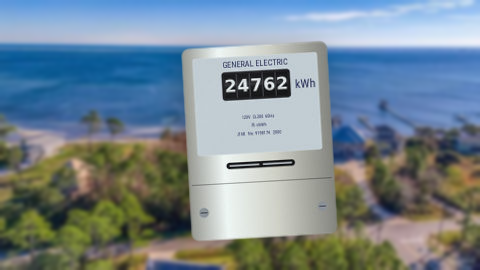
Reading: 24762 kWh
